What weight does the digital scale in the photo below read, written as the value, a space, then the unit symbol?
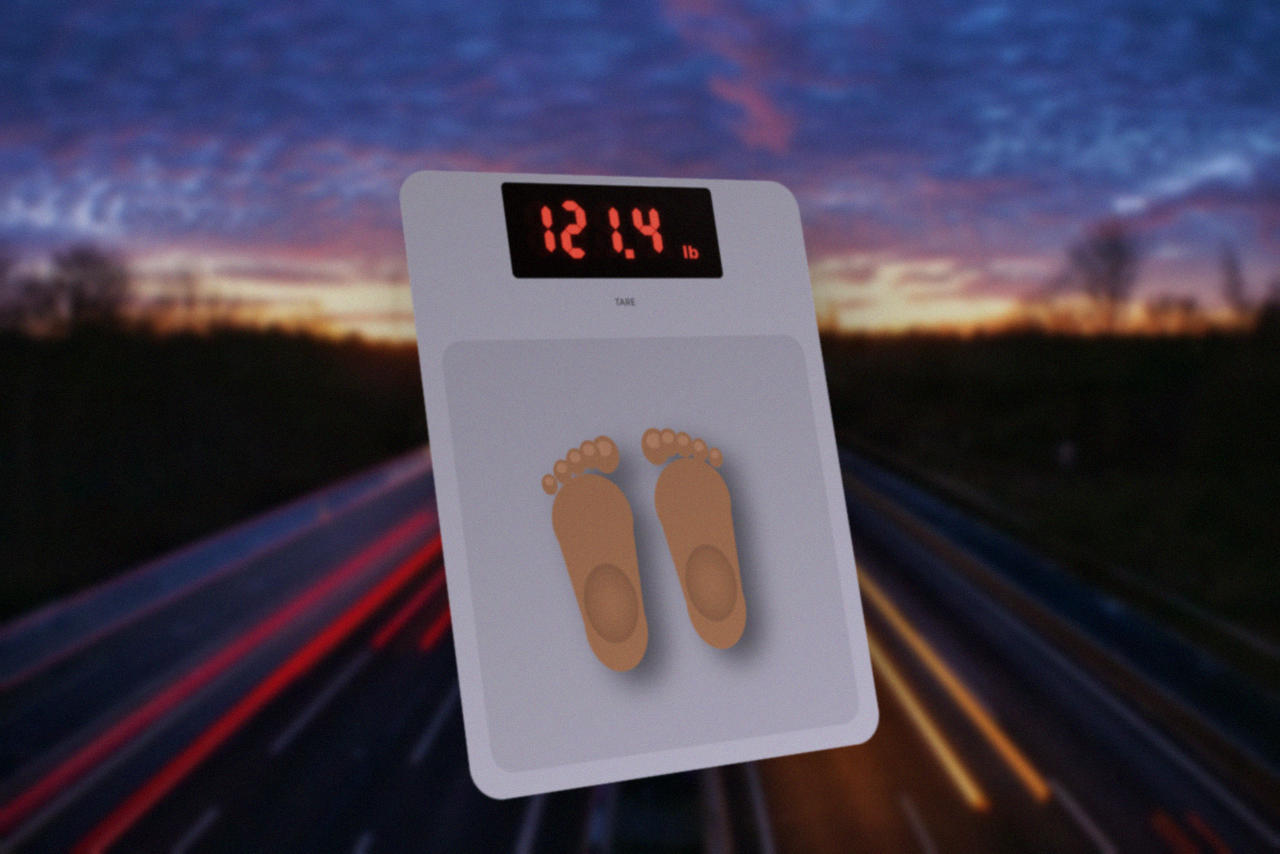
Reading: 121.4 lb
